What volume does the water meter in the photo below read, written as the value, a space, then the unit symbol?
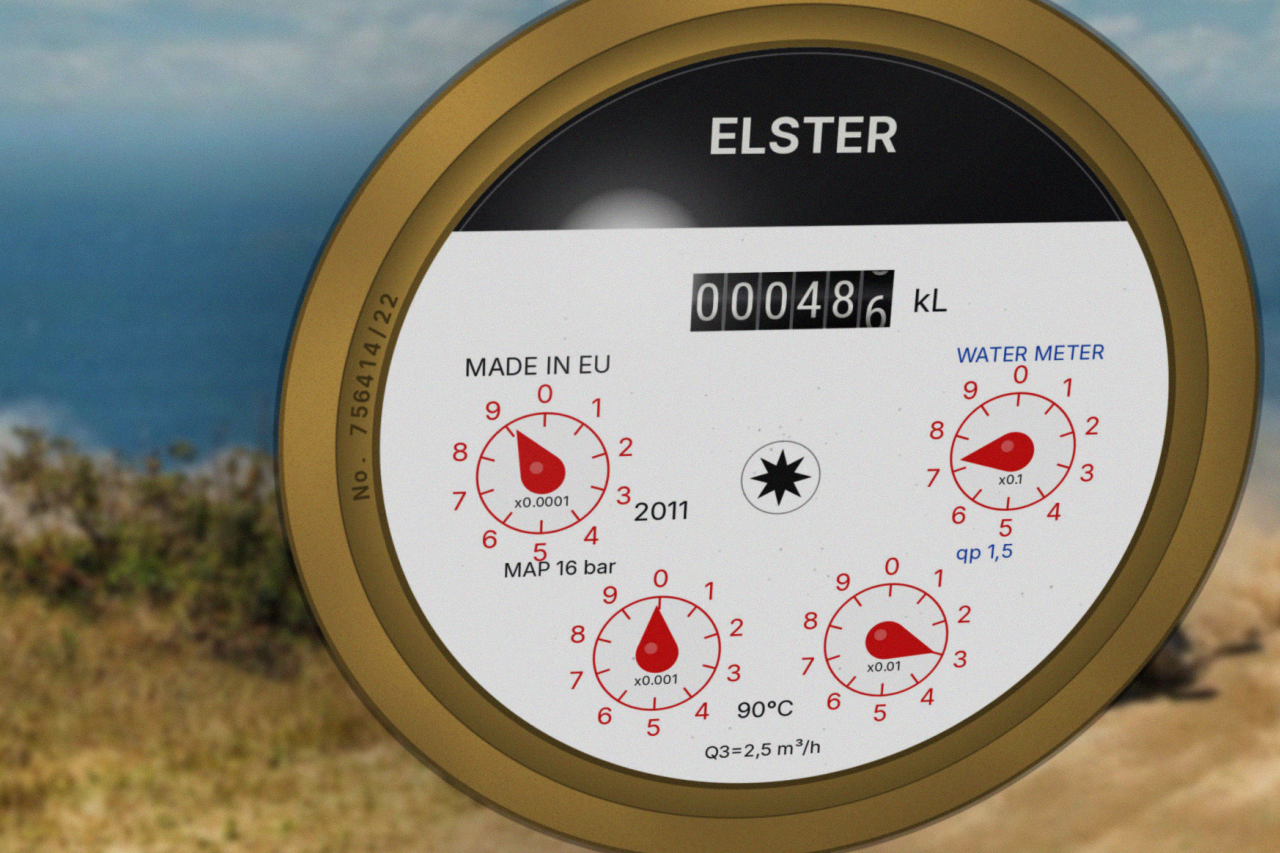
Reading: 485.7299 kL
